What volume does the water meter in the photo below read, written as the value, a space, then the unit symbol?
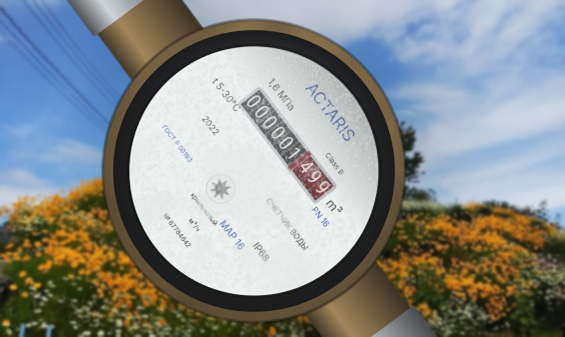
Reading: 1.499 m³
